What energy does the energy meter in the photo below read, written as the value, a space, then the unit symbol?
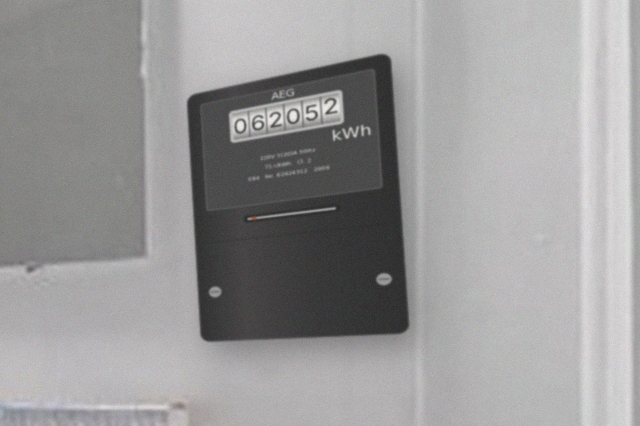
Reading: 62052 kWh
